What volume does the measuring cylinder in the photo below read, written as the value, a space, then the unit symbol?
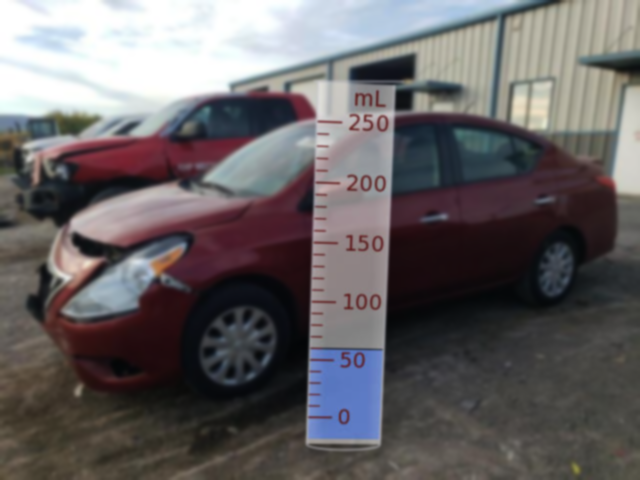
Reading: 60 mL
